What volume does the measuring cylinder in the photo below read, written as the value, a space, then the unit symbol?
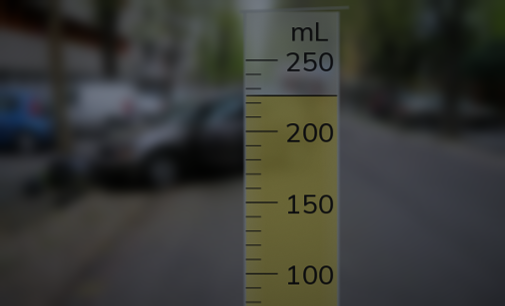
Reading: 225 mL
